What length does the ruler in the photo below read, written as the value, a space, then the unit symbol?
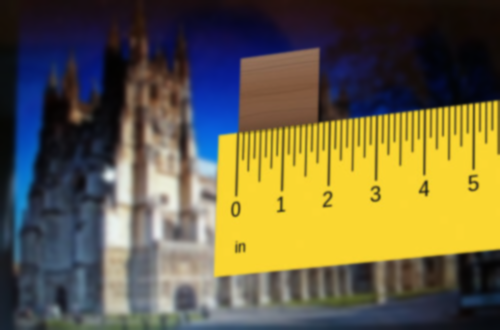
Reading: 1.75 in
